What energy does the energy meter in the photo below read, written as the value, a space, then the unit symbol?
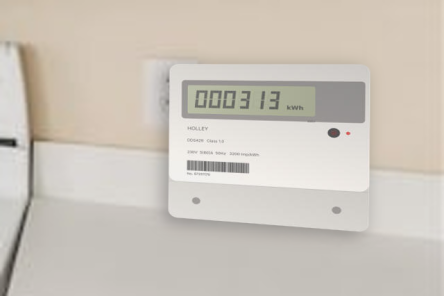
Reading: 313 kWh
